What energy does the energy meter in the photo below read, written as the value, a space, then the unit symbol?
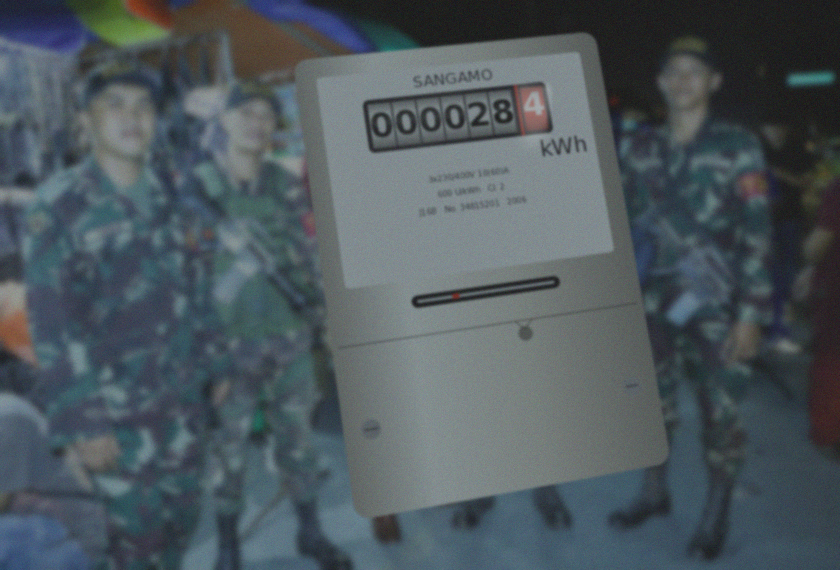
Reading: 28.4 kWh
